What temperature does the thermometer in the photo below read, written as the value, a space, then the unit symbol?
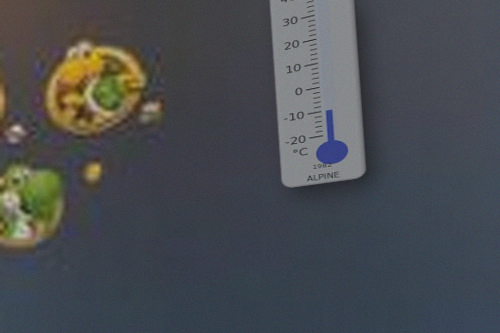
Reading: -10 °C
